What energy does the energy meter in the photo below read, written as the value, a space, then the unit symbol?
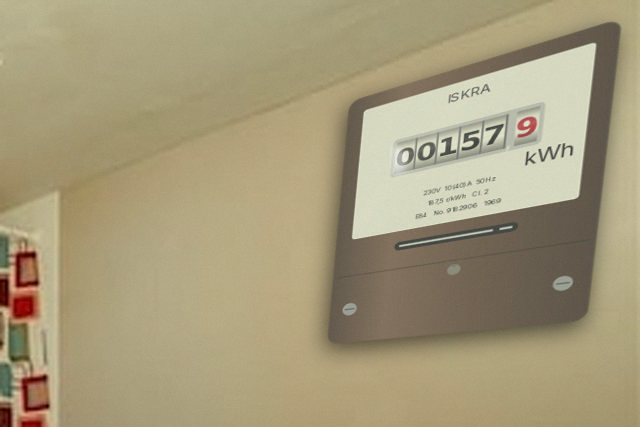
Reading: 157.9 kWh
